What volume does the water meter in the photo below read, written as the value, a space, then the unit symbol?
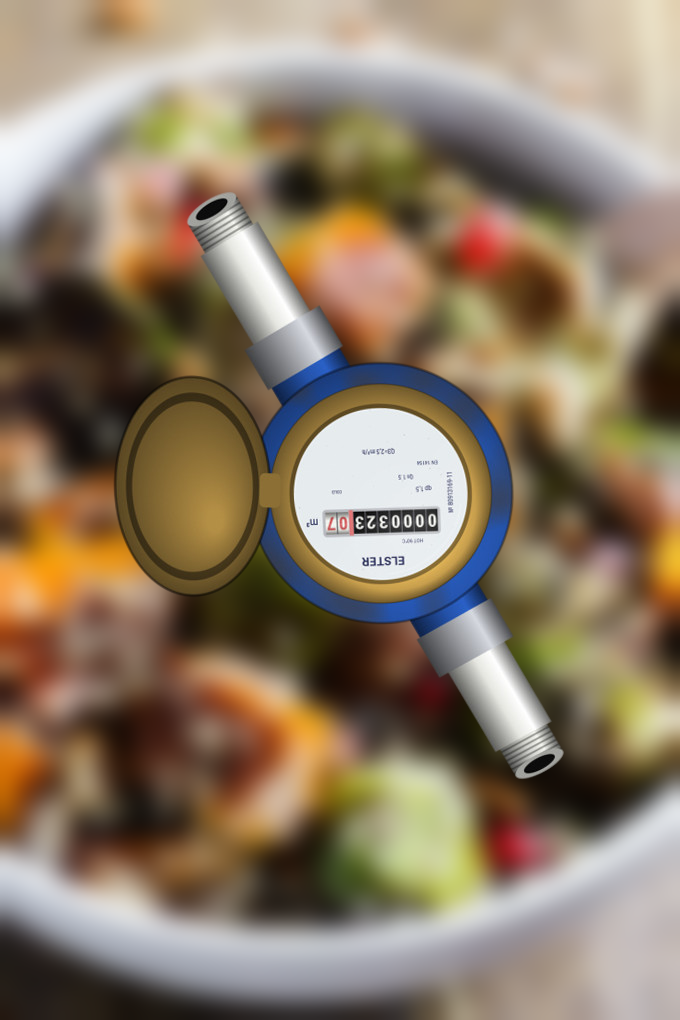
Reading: 323.07 m³
